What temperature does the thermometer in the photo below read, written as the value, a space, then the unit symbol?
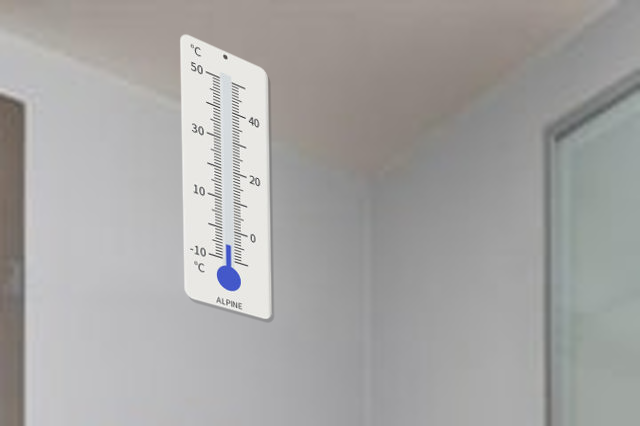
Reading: -5 °C
